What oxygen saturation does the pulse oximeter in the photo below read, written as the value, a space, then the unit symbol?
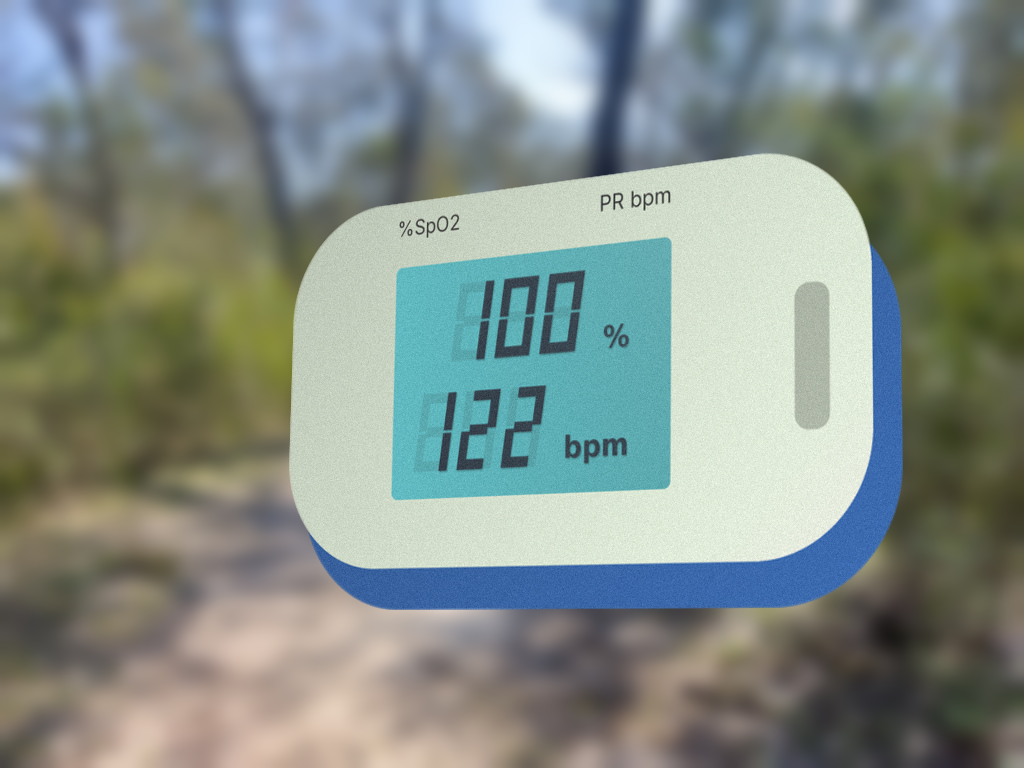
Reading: 100 %
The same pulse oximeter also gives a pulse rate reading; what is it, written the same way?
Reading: 122 bpm
